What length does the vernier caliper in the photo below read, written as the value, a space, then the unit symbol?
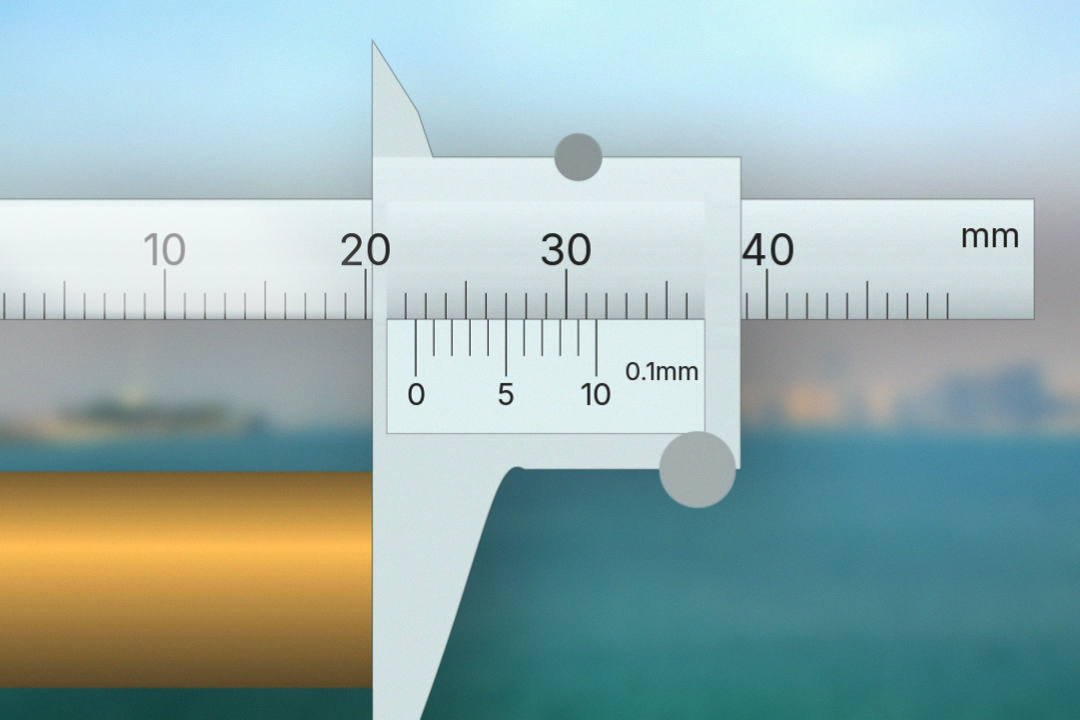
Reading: 22.5 mm
